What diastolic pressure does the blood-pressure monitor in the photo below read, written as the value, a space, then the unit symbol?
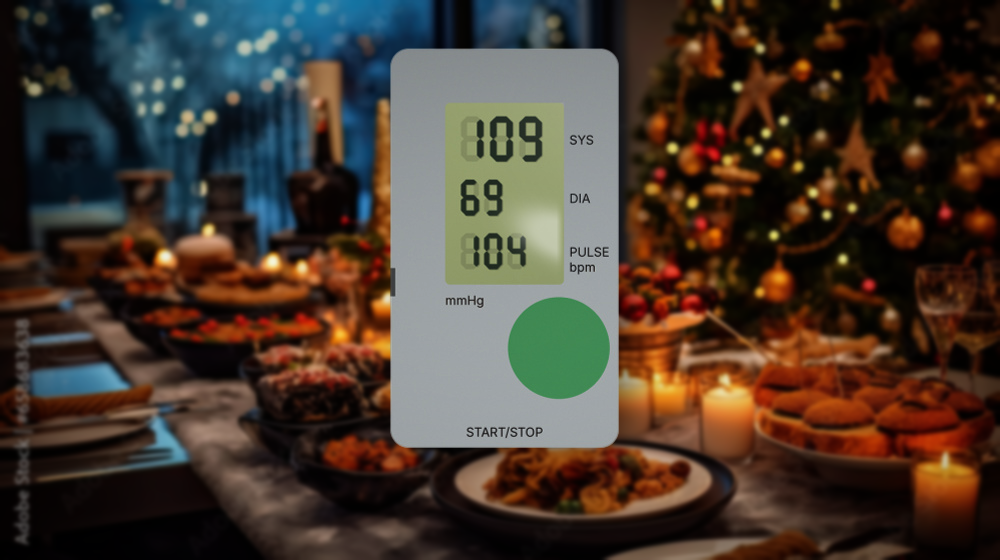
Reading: 69 mmHg
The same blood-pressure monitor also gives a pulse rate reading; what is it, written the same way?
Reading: 104 bpm
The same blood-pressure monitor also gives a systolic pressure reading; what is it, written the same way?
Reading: 109 mmHg
